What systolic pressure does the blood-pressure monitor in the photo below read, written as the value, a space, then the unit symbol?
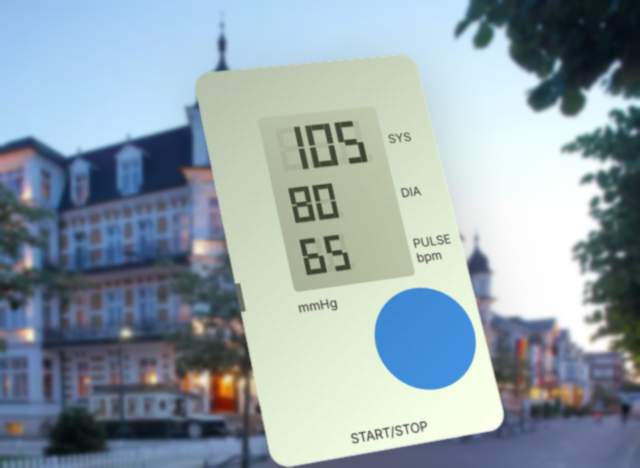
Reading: 105 mmHg
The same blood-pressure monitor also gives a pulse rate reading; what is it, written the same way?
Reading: 65 bpm
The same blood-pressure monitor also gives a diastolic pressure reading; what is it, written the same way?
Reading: 80 mmHg
